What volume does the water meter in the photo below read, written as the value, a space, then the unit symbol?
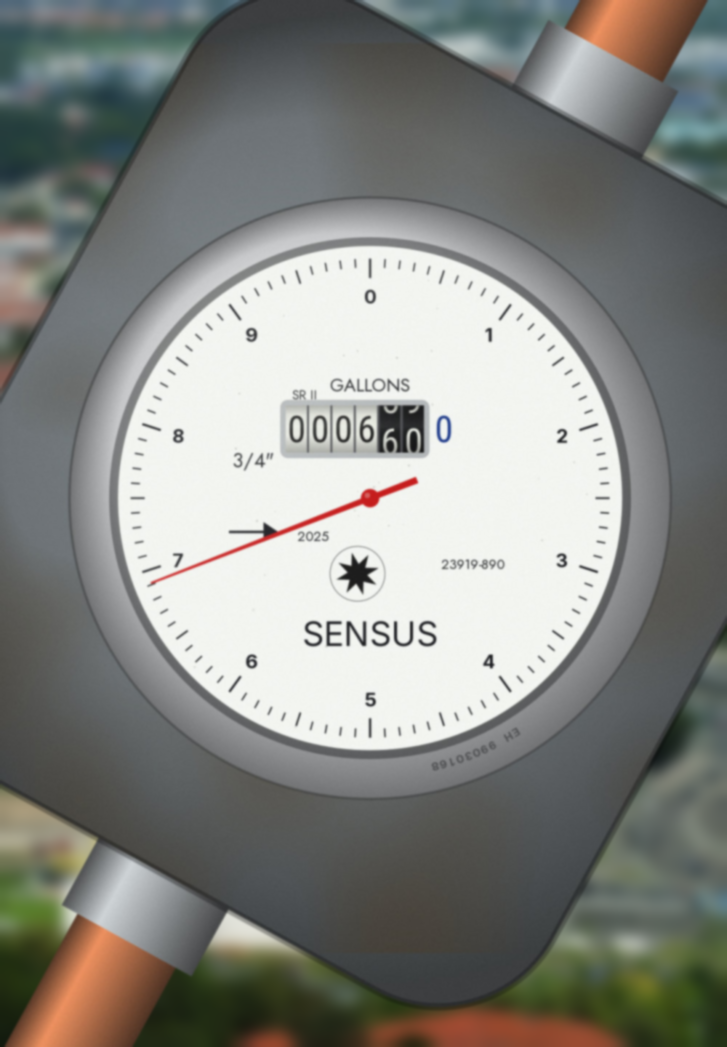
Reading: 6596.9 gal
